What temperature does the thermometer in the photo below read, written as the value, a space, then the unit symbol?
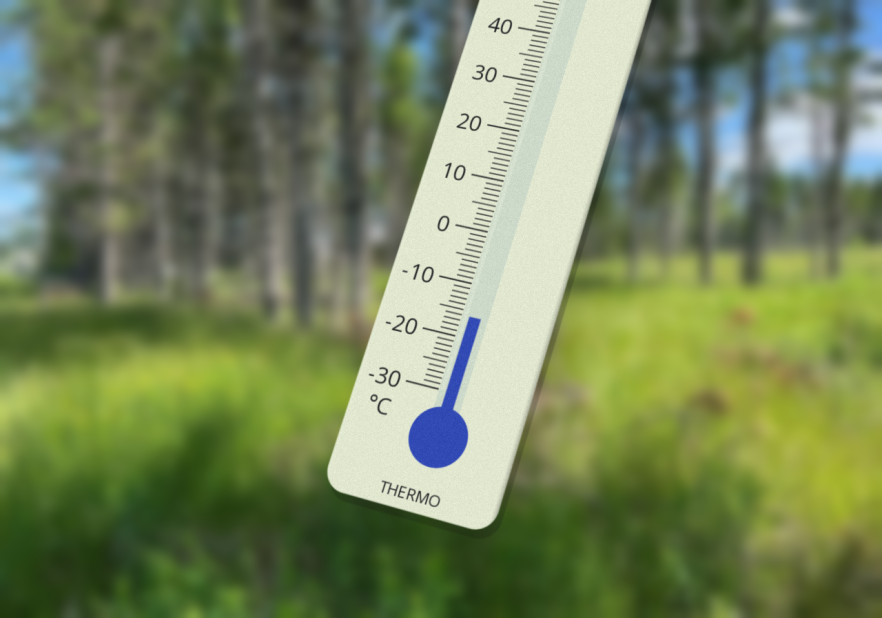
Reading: -16 °C
